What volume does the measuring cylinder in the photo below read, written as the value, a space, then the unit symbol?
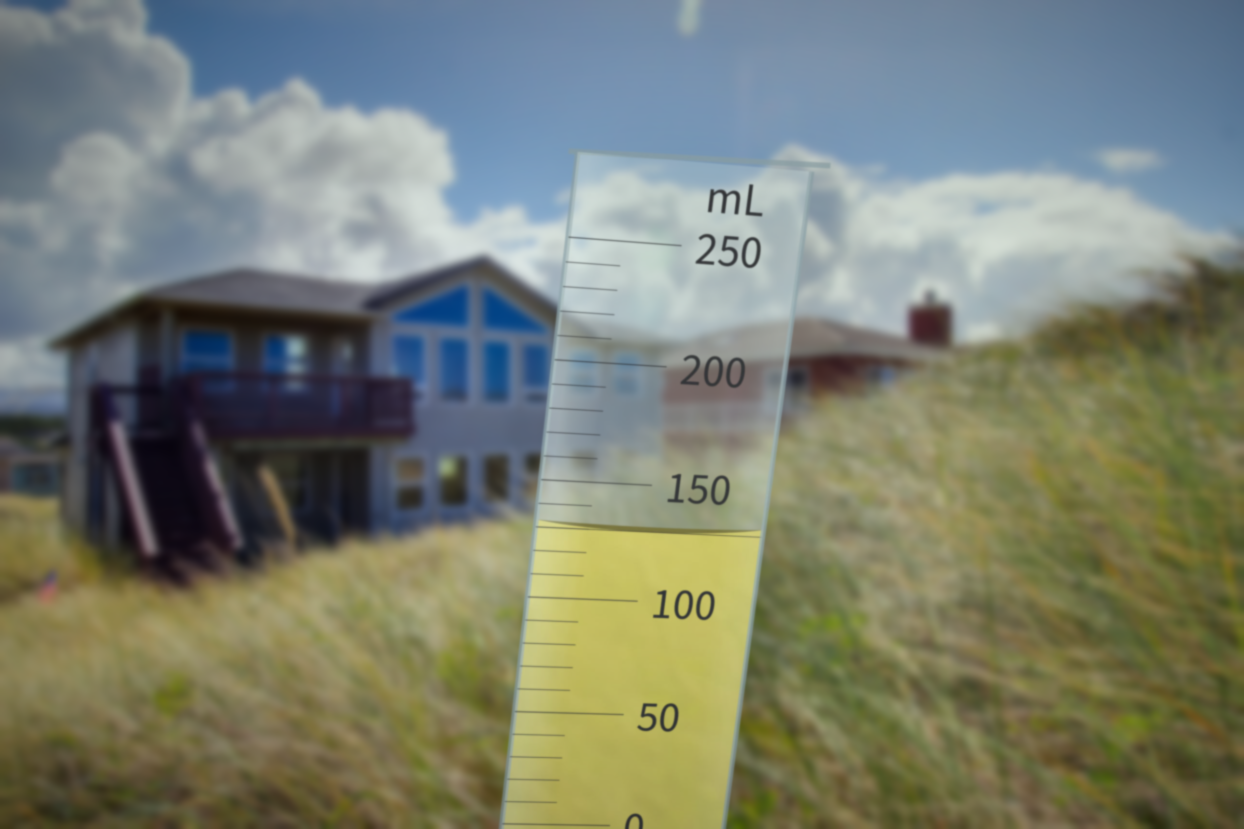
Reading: 130 mL
